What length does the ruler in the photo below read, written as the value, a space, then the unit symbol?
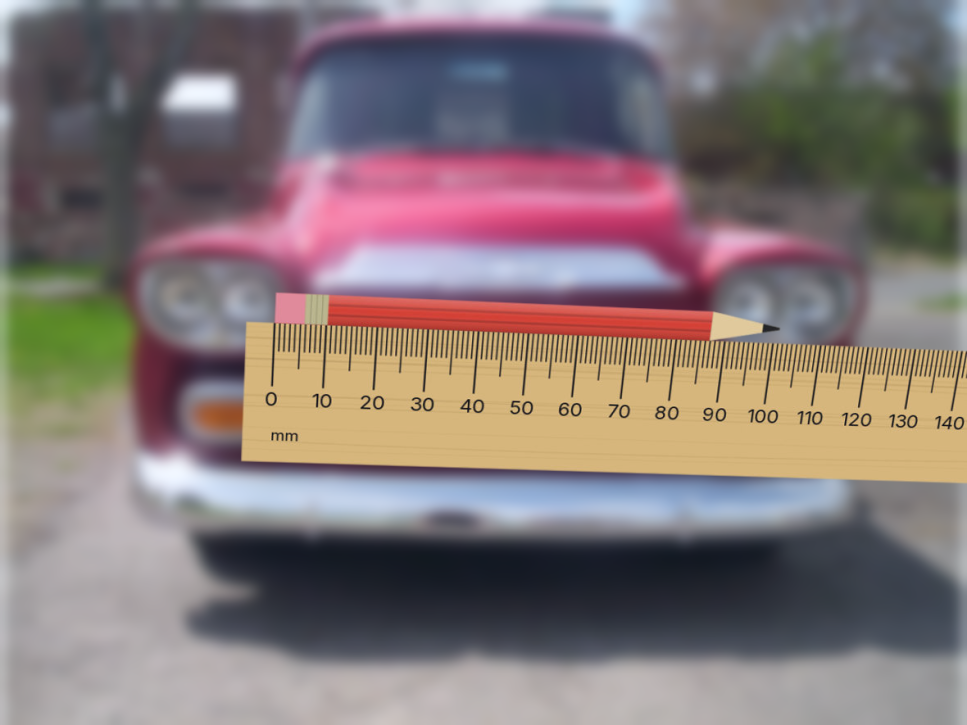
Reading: 101 mm
